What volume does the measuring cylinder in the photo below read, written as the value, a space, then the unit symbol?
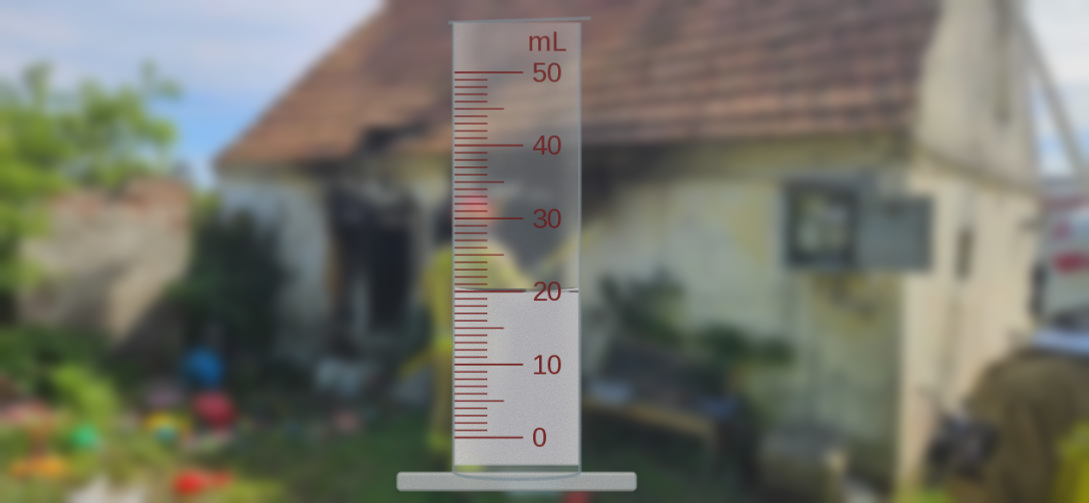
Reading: 20 mL
